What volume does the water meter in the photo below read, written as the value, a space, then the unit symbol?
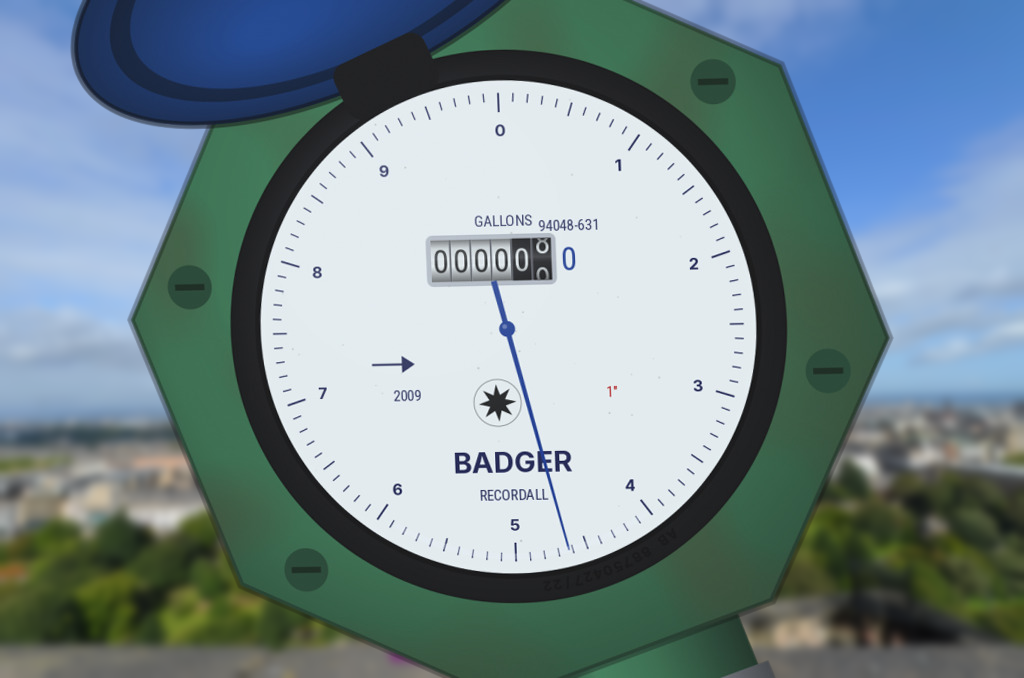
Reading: 84.6 gal
